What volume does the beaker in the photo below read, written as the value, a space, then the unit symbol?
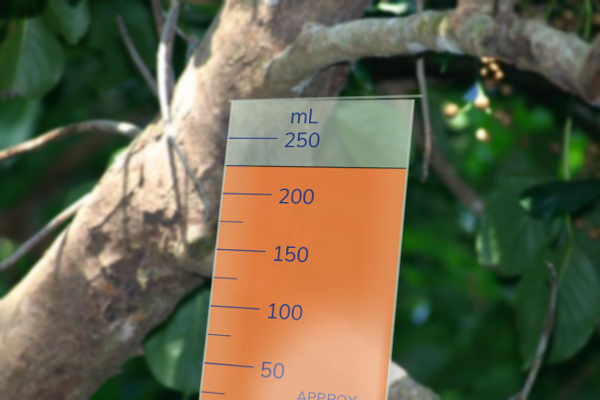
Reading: 225 mL
